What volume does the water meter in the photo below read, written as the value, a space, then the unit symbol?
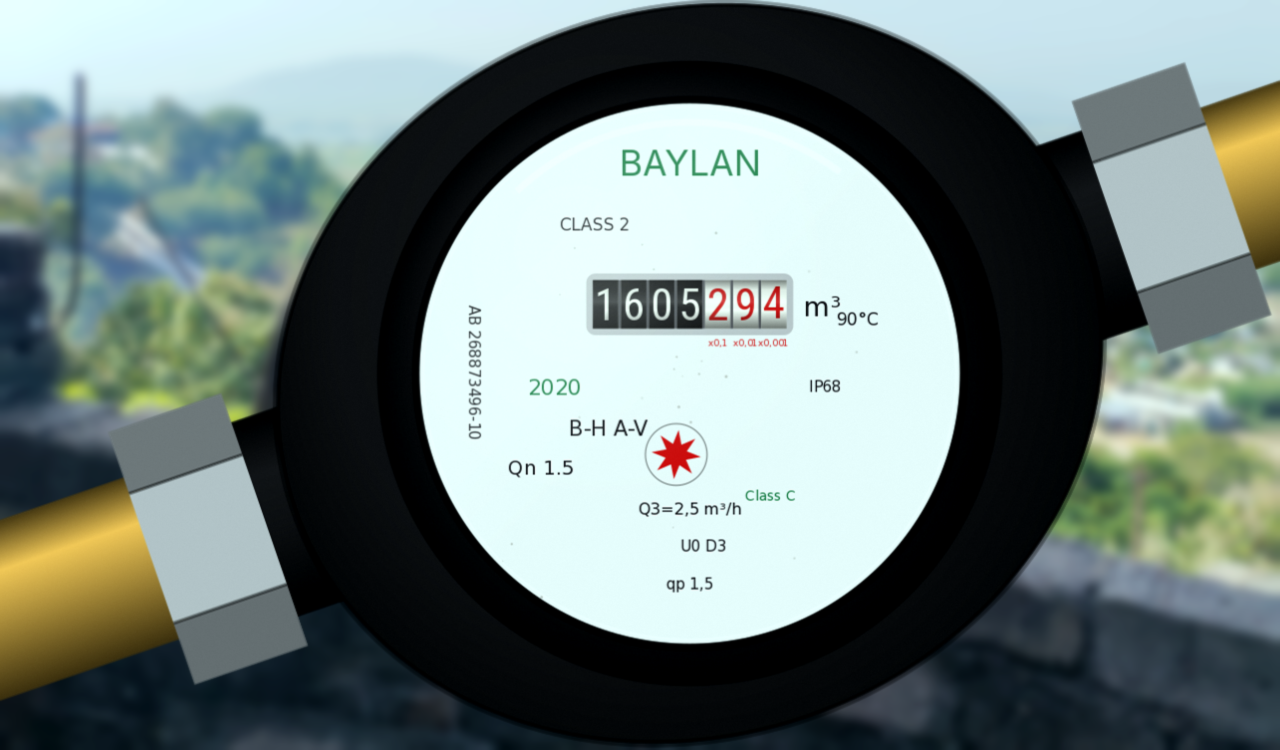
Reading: 1605.294 m³
